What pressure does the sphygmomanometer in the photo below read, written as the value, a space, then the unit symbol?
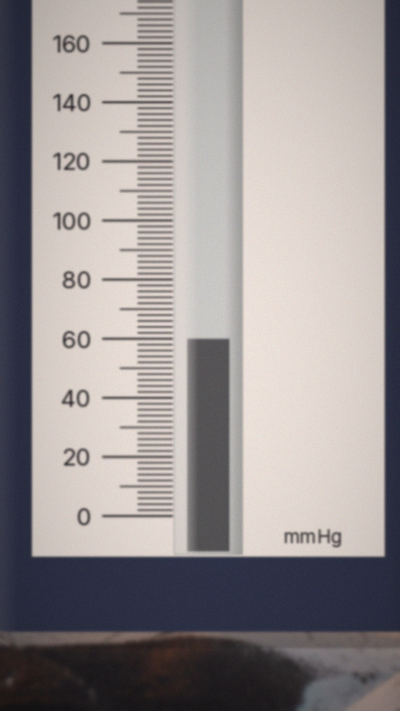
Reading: 60 mmHg
